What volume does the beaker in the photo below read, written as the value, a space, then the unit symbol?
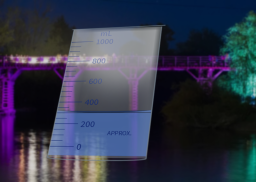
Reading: 300 mL
